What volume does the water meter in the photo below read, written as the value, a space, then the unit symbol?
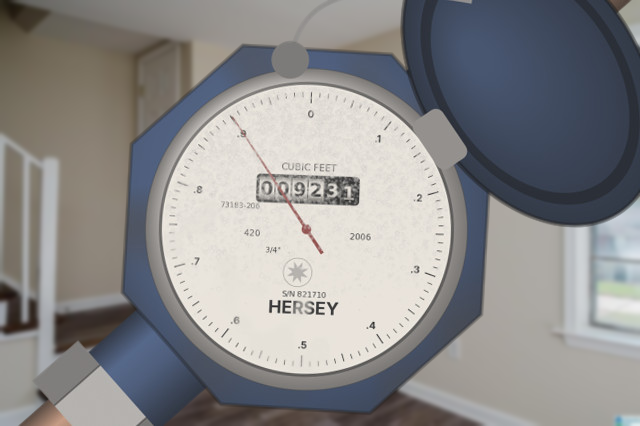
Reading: 9230.90 ft³
